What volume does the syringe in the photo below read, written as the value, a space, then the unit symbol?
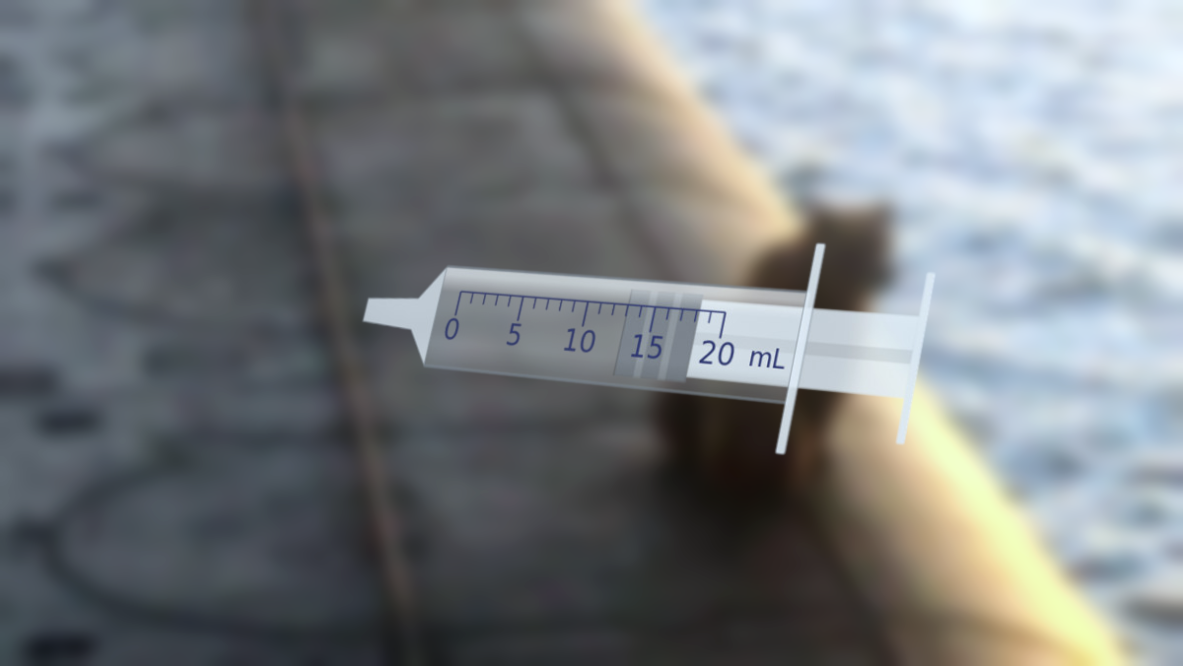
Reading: 13 mL
